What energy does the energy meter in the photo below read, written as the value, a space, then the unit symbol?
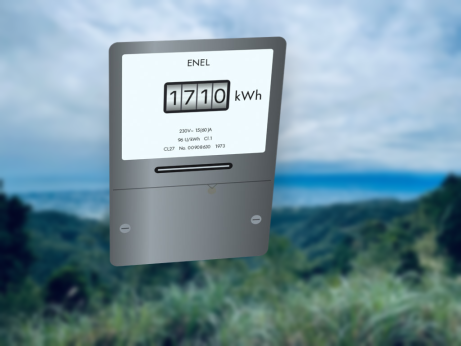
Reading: 1710 kWh
